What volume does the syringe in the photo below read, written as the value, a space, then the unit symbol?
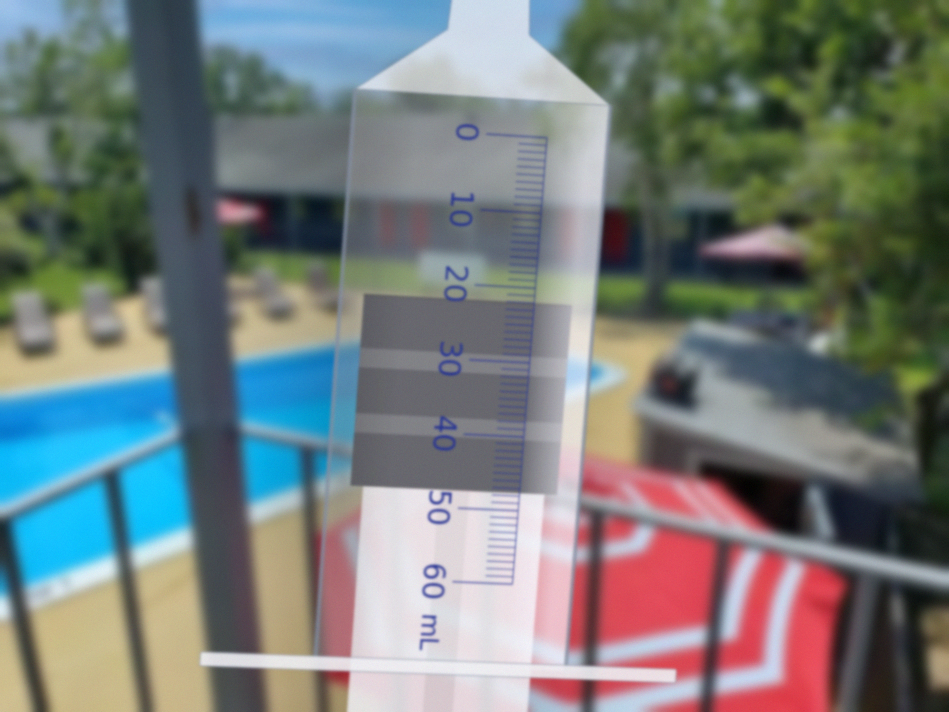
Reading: 22 mL
